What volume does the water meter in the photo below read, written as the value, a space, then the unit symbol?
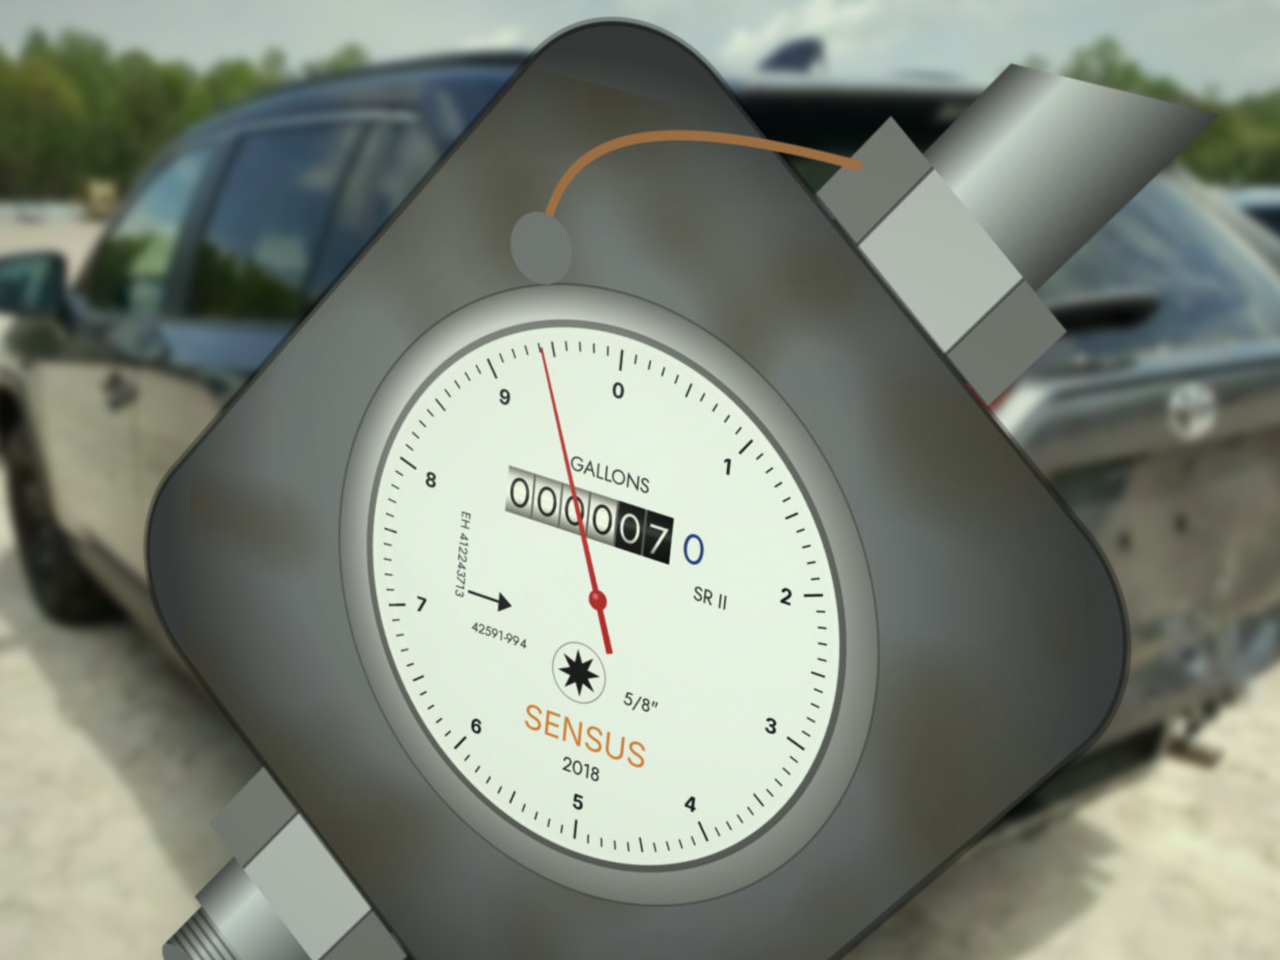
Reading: 69.4 gal
